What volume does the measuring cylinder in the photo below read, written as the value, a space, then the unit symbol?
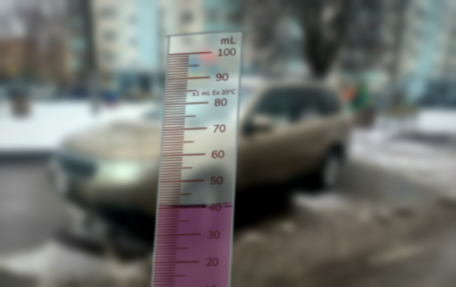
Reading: 40 mL
